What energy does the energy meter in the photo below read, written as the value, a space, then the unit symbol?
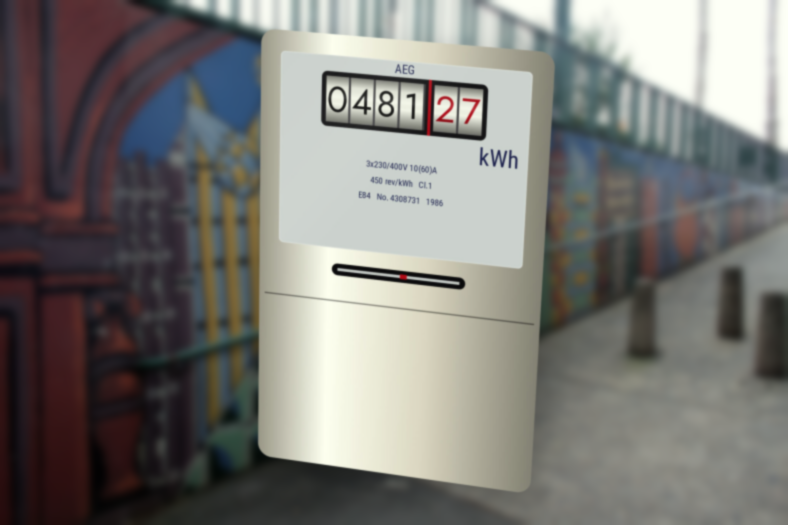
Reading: 481.27 kWh
